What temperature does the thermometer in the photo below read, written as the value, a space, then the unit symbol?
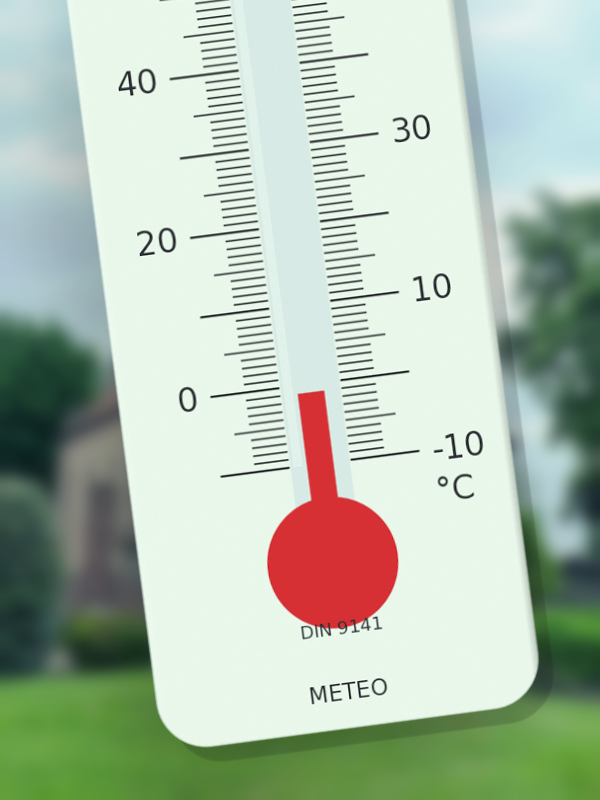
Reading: -1 °C
